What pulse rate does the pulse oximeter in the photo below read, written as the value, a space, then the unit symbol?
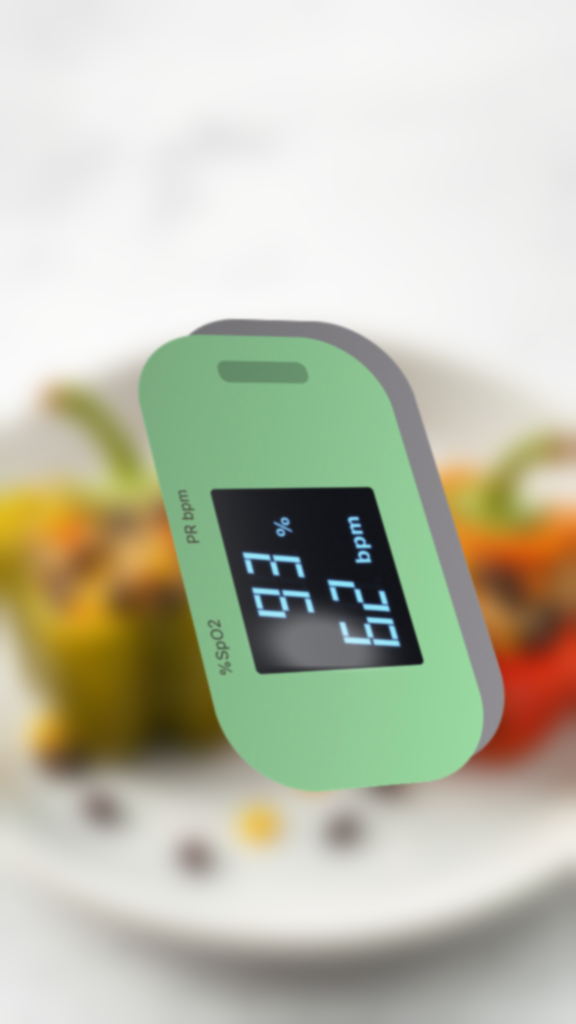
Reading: 62 bpm
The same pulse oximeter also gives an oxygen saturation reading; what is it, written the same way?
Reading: 93 %
